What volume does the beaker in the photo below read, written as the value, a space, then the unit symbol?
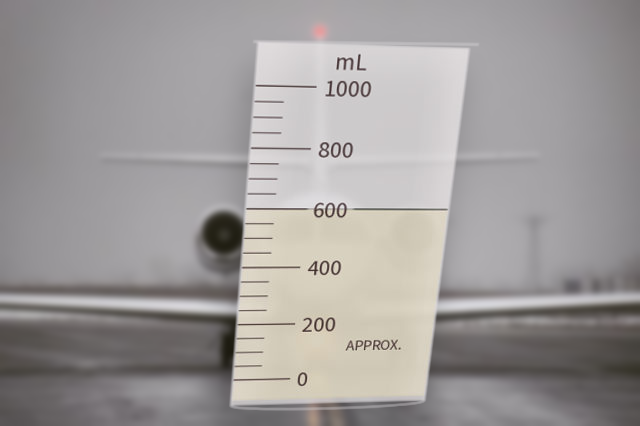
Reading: 600 mL
